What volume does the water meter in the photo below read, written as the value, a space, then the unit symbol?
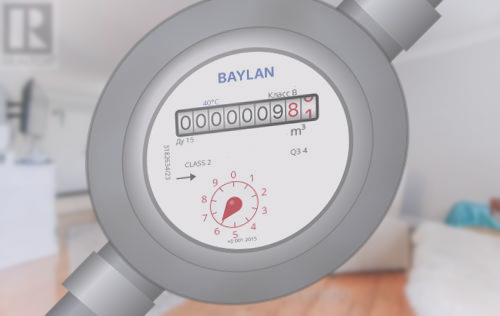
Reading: 9.806 m³
